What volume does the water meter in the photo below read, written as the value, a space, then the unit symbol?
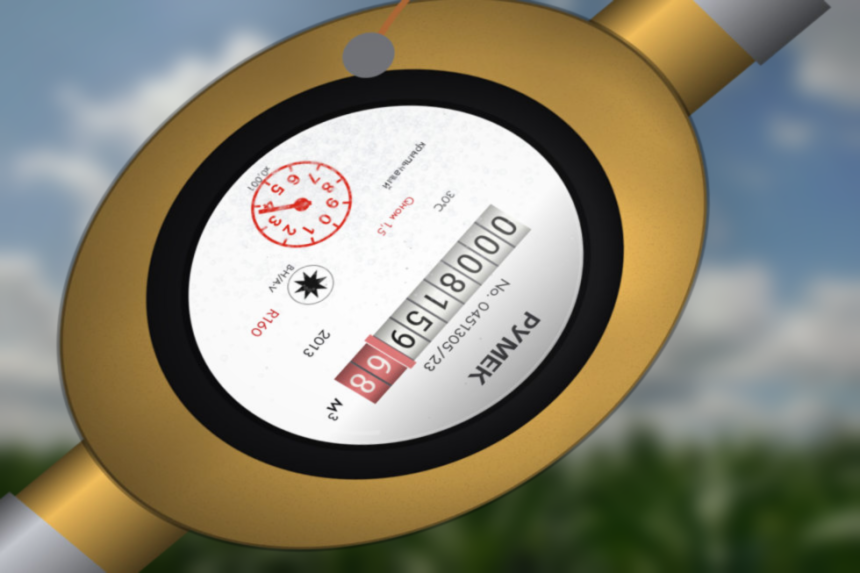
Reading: 8159.683 m³
